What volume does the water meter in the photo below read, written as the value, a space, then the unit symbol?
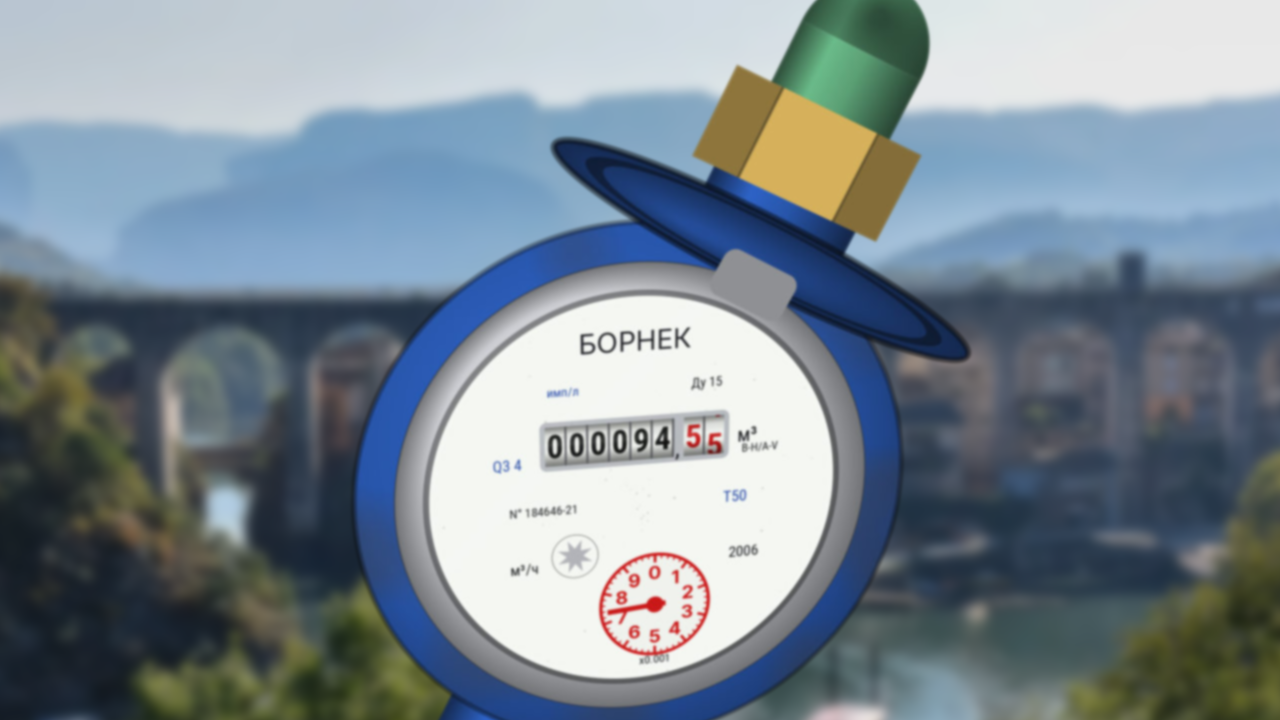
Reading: 94.547 m³
